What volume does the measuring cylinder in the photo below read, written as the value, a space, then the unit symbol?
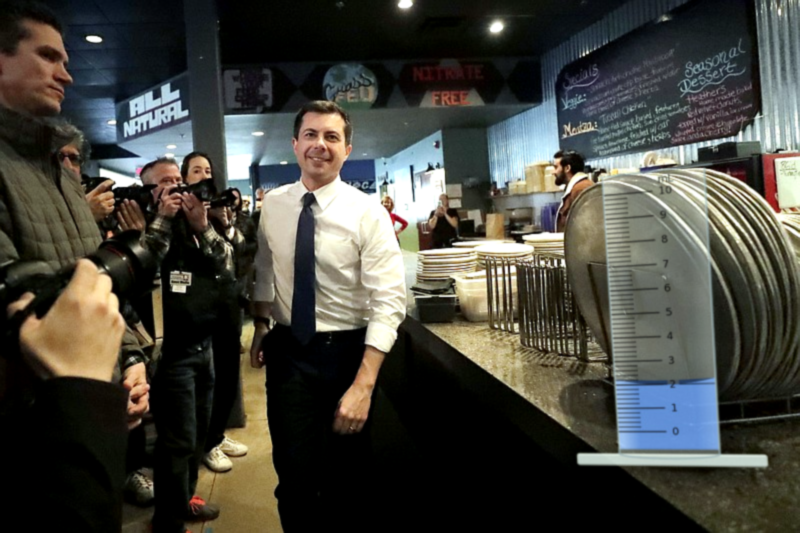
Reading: 2 mL
